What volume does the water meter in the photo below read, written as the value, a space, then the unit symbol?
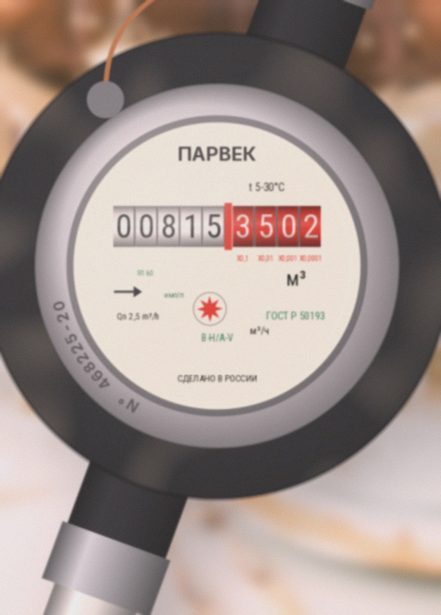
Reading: 815.3502 m³
